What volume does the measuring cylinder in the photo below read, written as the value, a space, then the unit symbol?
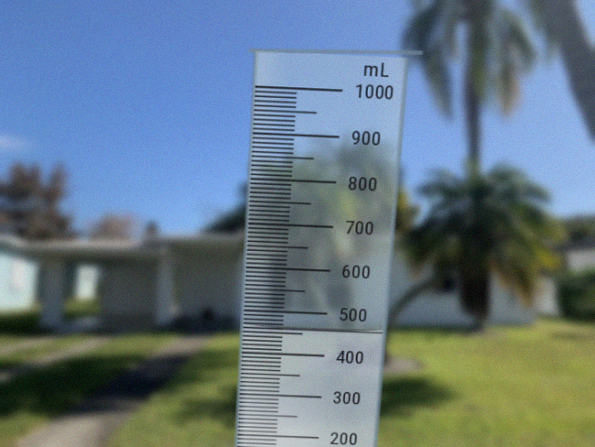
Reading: 460 mL
